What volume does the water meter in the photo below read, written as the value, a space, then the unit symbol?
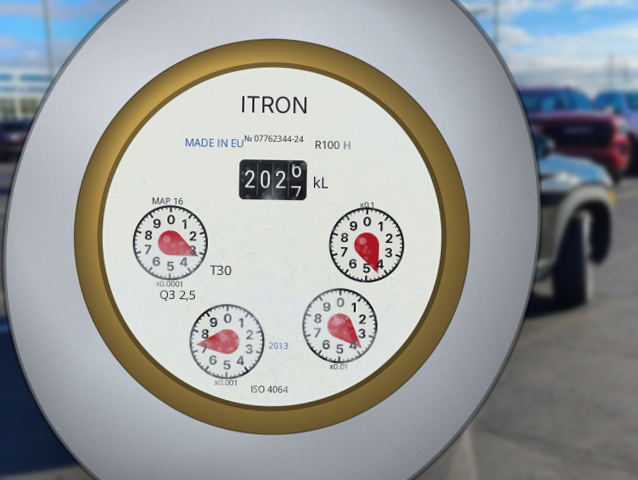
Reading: 2026.4373 kL
